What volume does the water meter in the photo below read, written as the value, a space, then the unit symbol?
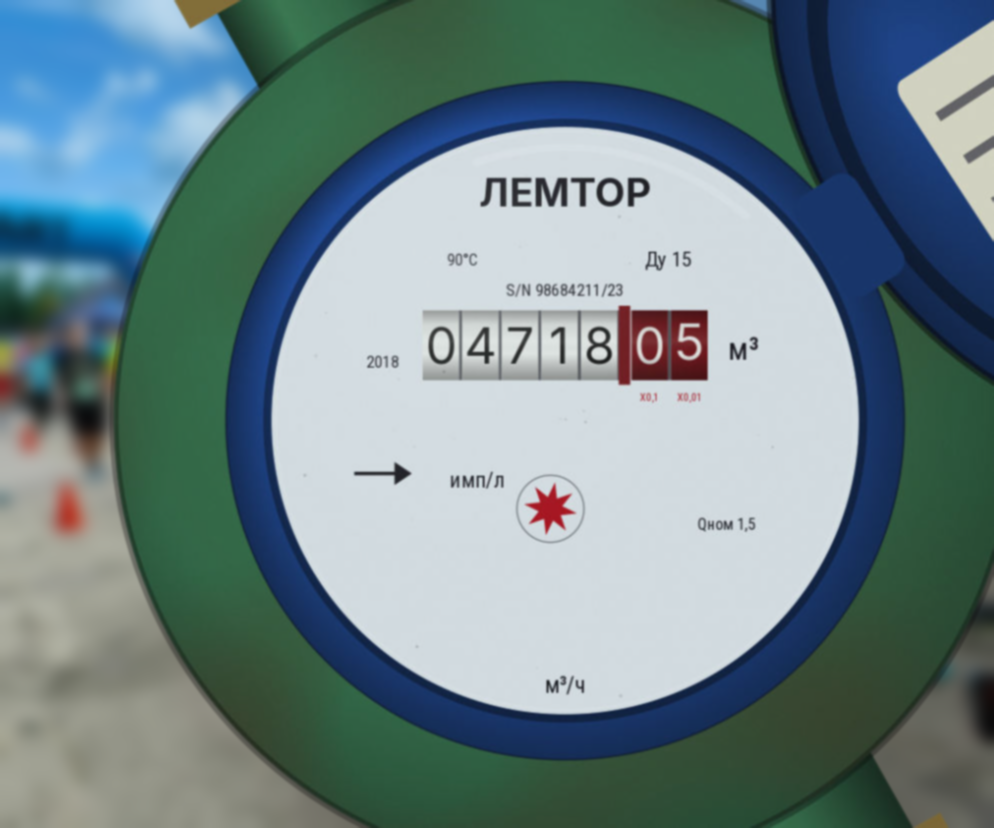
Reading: 4718.05 m³
